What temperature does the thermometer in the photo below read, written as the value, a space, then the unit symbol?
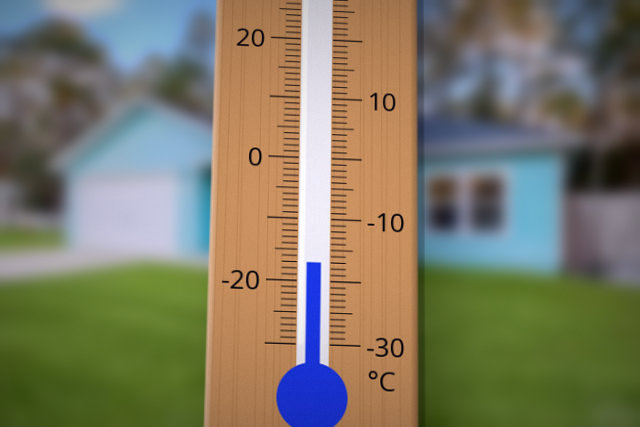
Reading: -17 °C
